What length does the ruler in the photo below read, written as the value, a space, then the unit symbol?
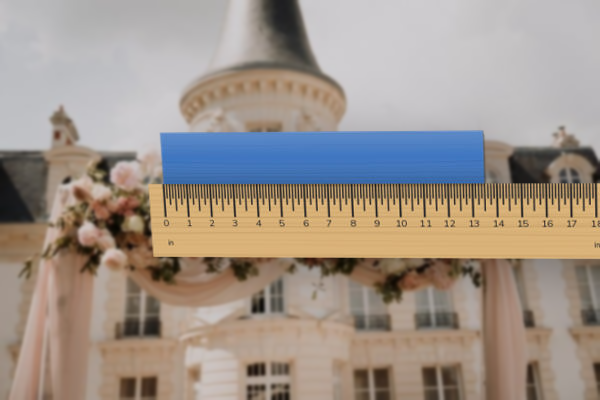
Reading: 13.5 in
